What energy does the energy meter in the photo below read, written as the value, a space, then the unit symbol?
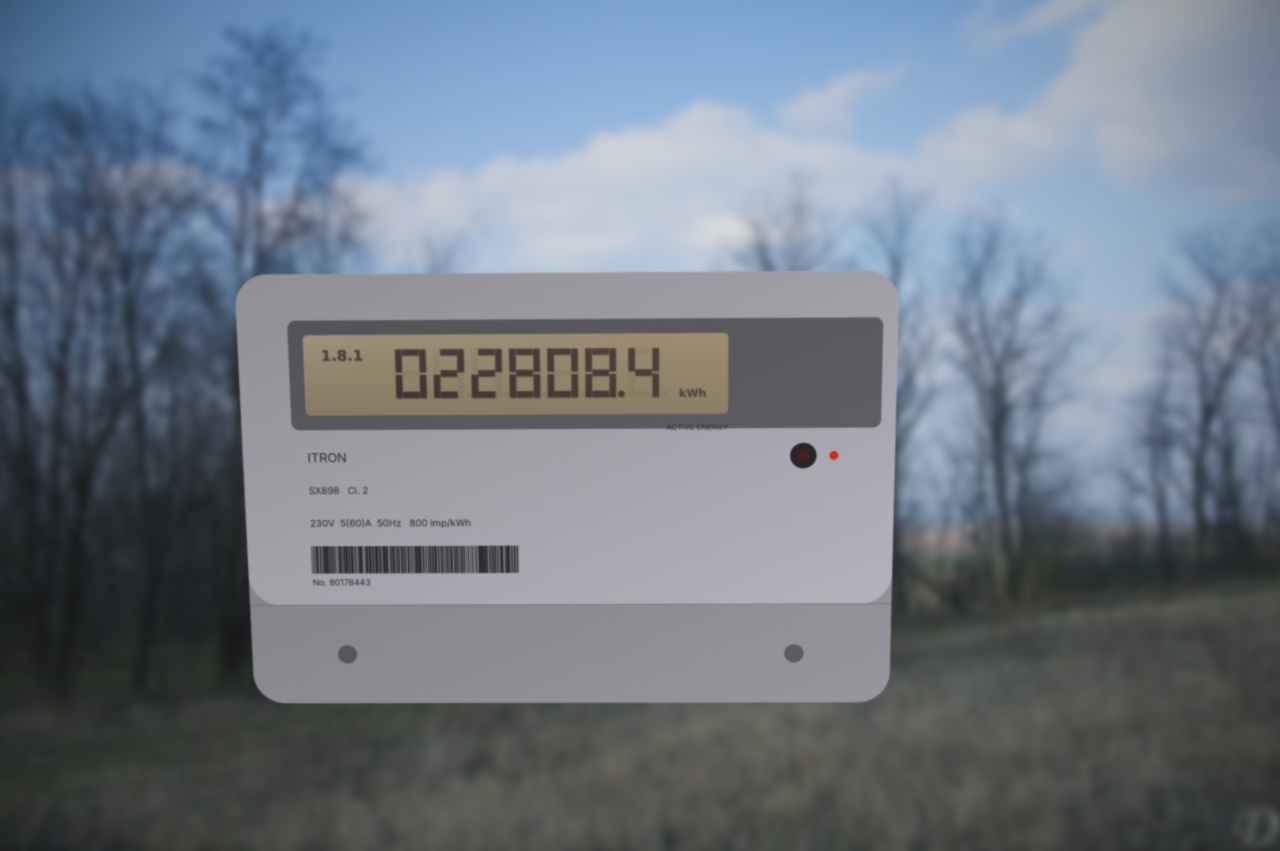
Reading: 22808.4 kWh
